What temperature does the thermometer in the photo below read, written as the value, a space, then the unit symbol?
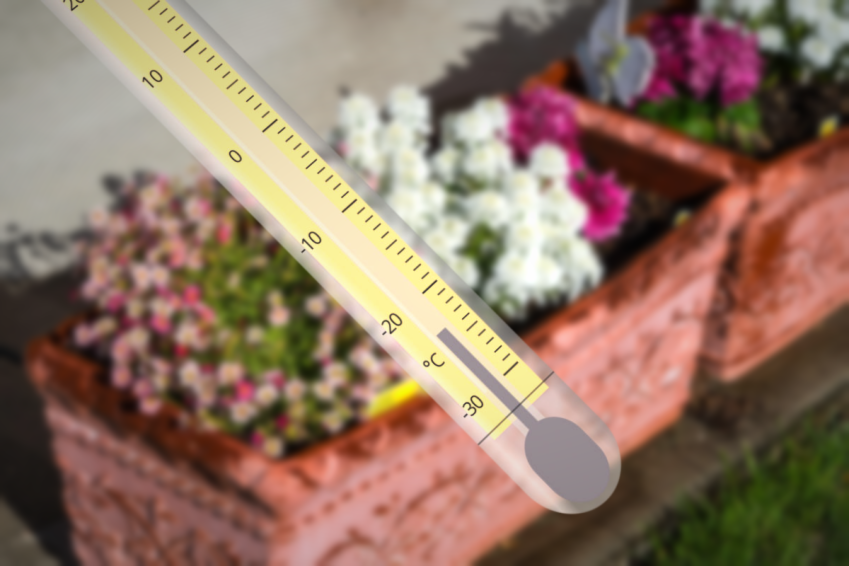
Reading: -23.5 °C
